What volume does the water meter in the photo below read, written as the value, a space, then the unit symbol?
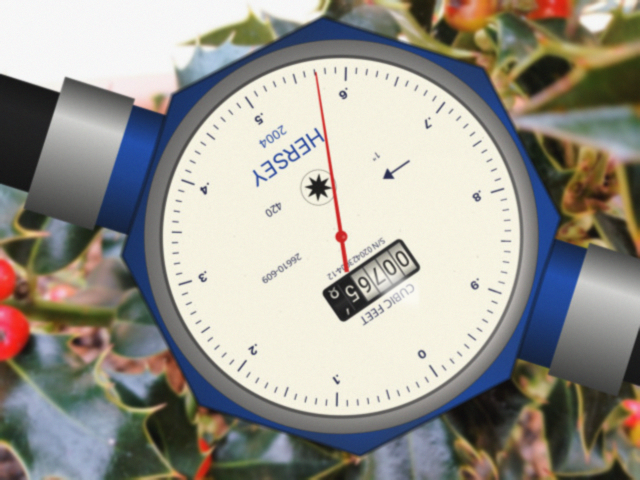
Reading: 7657.57 ft³
